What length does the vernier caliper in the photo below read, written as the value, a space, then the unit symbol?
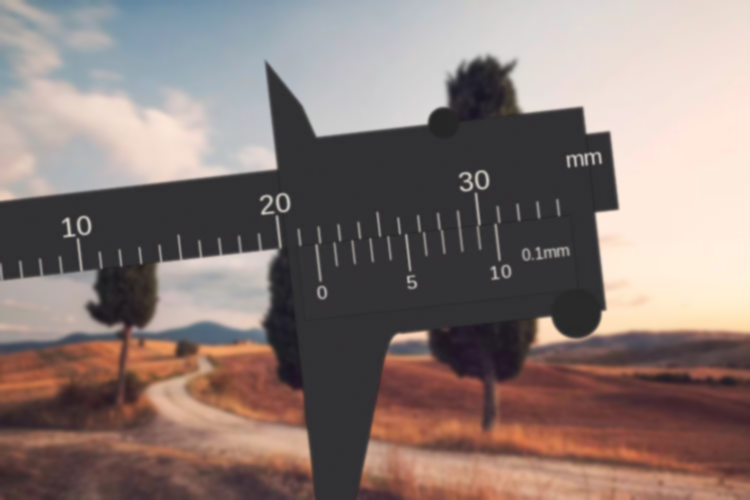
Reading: 21.8 mm
